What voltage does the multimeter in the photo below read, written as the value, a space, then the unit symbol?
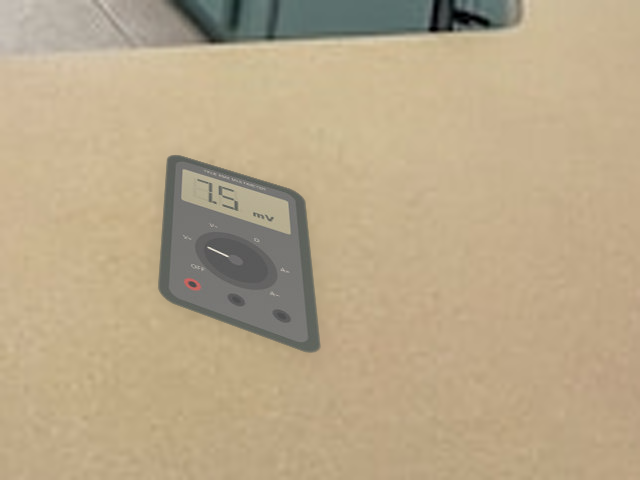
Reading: 7.5 mV
